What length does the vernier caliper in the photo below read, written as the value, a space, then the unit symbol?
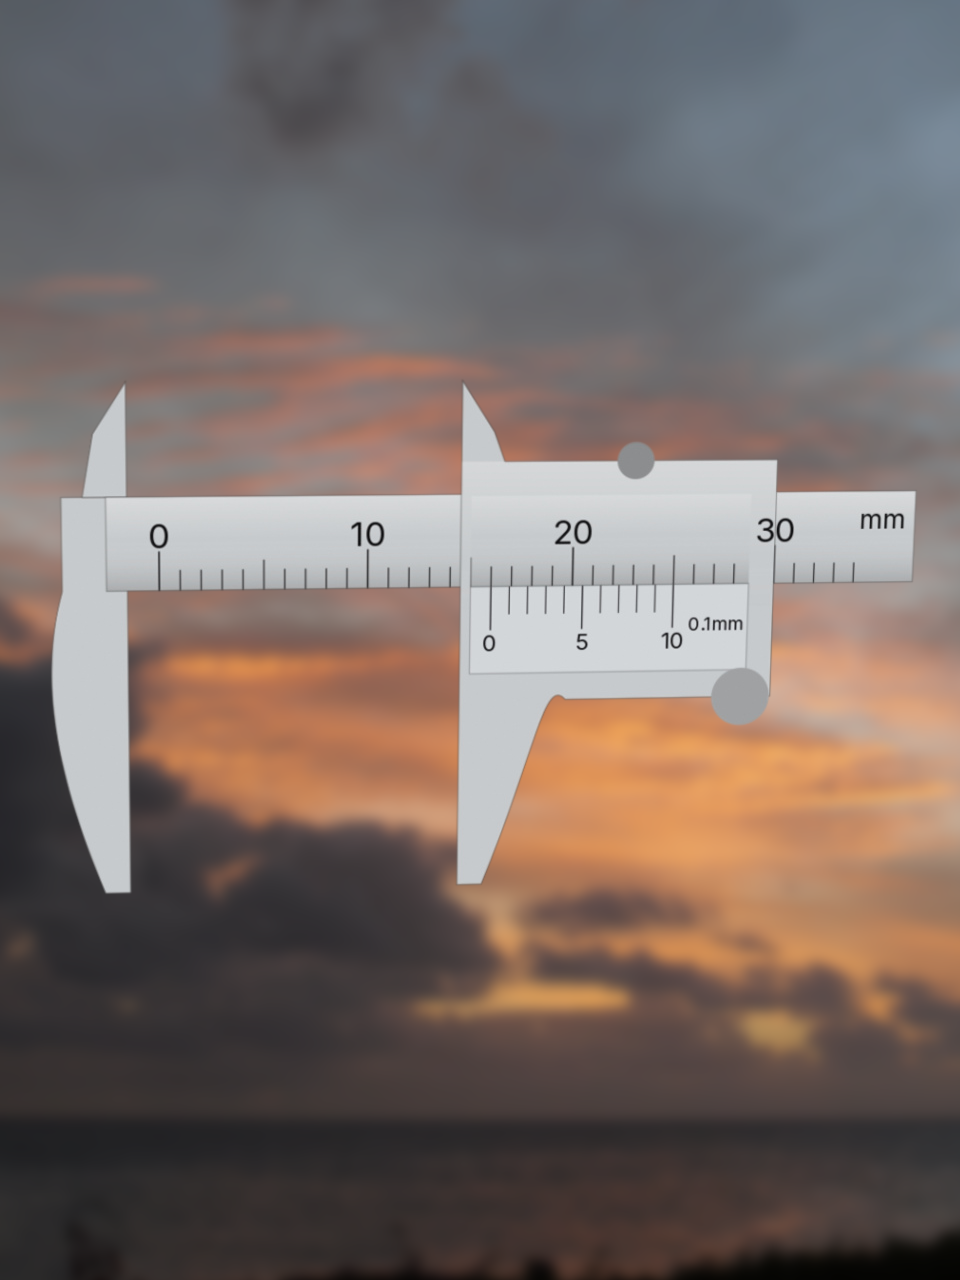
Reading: 16.0 mm
